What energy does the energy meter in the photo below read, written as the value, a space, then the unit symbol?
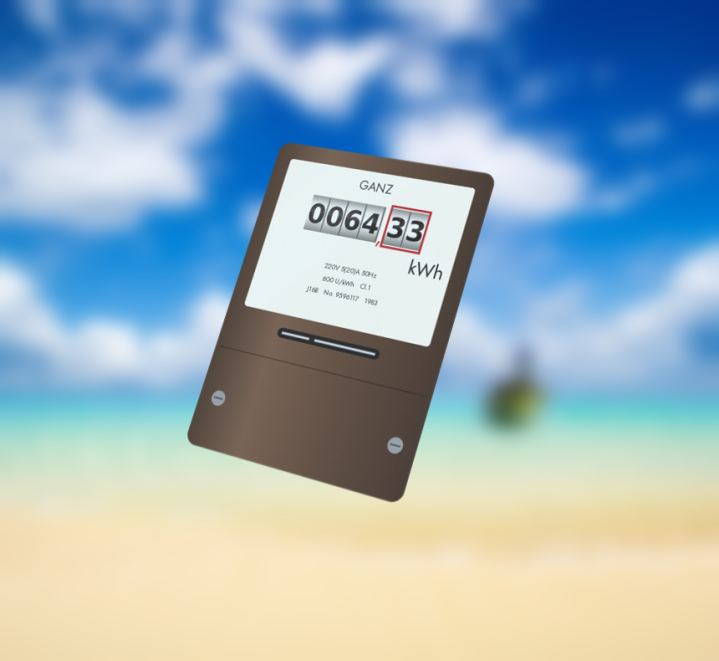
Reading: 64.33 kWh
